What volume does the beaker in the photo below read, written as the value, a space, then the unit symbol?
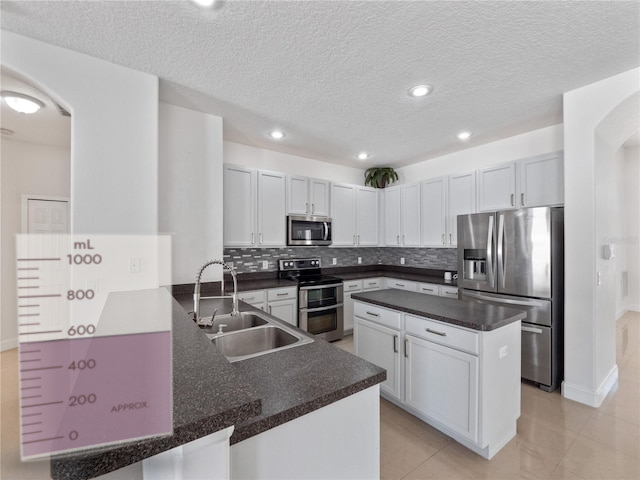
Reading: 550 mL
